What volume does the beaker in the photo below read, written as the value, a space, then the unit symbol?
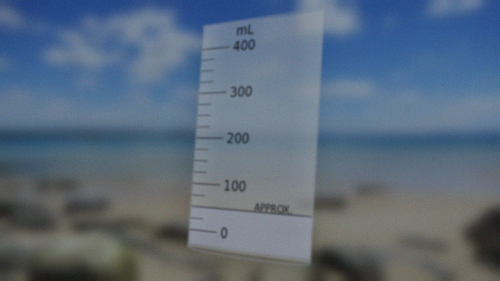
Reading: 50 mL
